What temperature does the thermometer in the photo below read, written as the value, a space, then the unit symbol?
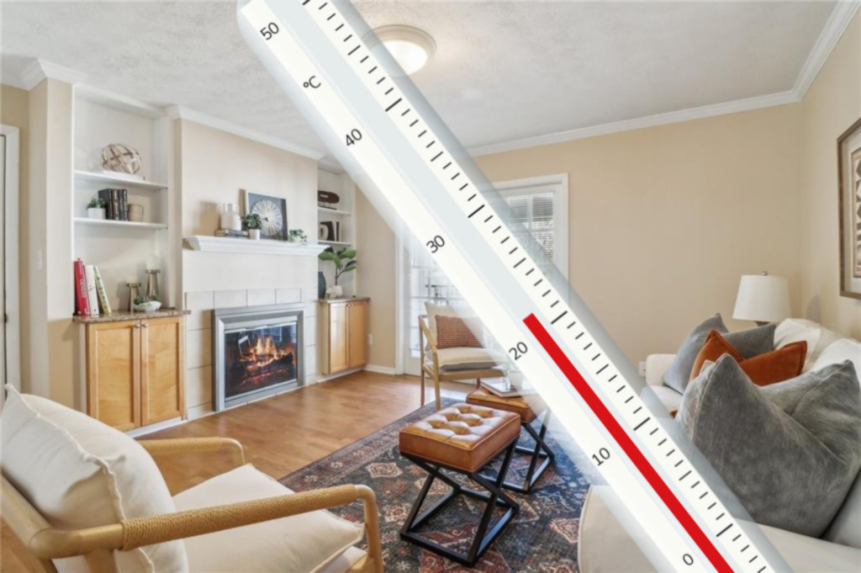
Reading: 21.5 °C
